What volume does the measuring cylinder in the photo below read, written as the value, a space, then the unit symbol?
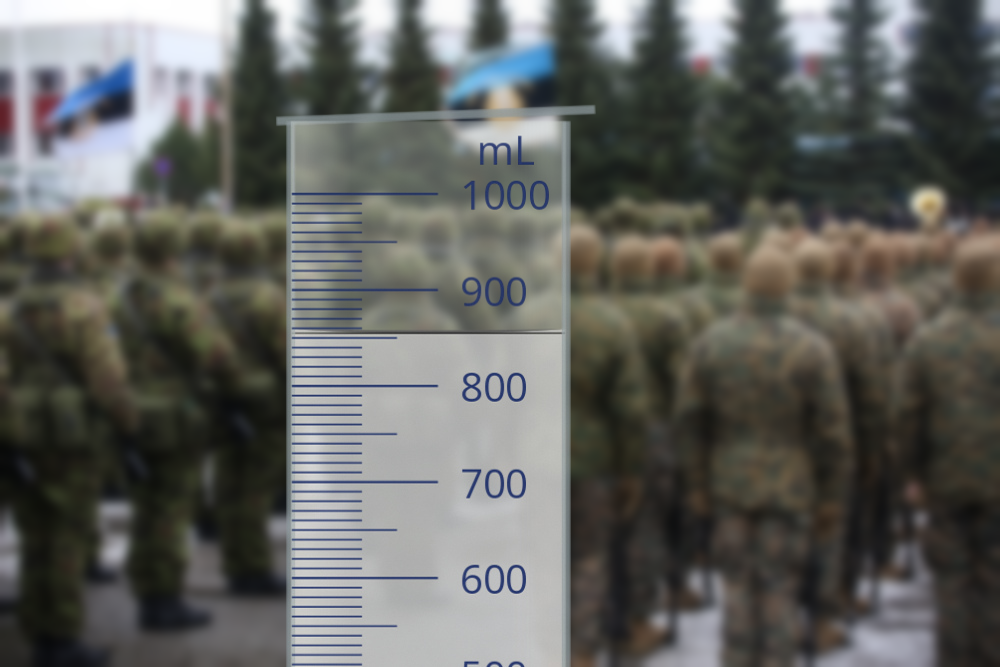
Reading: 855 mL
